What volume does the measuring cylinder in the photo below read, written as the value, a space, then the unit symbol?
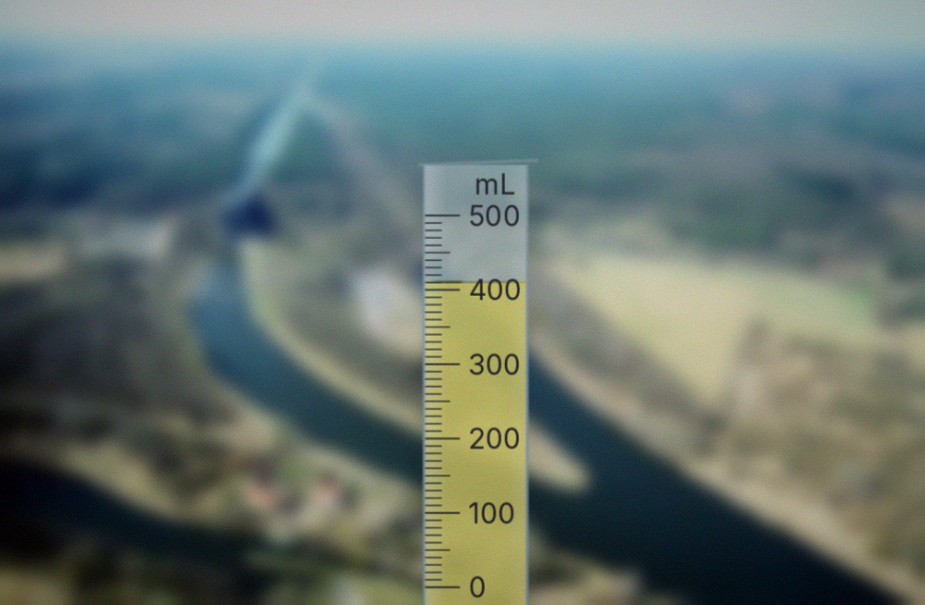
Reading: 410 mL
